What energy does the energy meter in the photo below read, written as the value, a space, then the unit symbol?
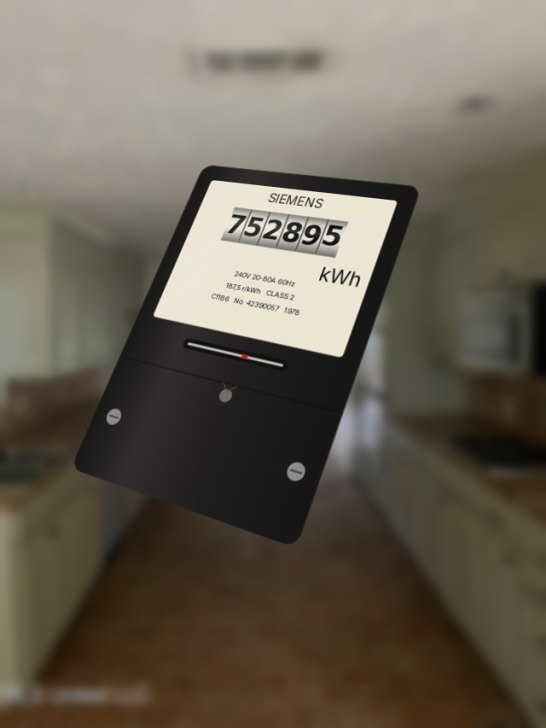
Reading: 752895 kWh
